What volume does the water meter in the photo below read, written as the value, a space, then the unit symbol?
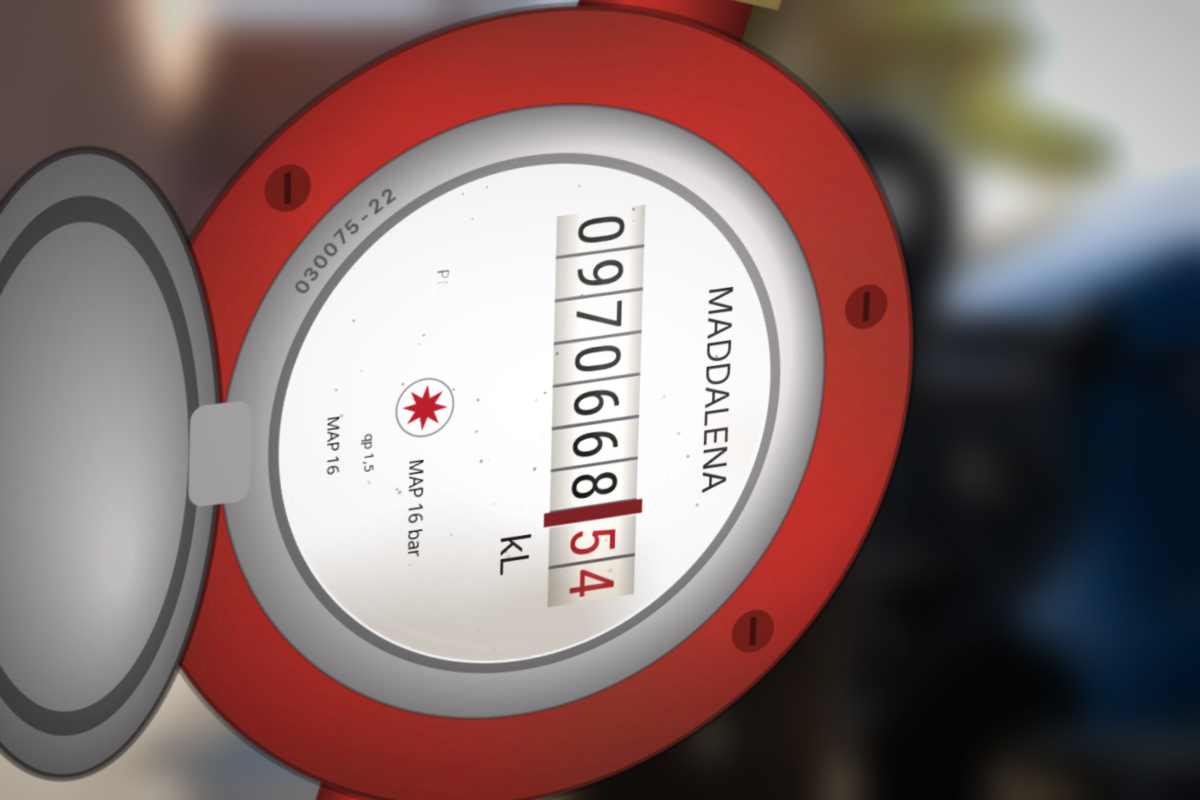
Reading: 970668.54 kL
